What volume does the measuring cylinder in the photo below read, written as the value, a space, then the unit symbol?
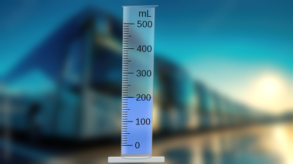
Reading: 200 mL
